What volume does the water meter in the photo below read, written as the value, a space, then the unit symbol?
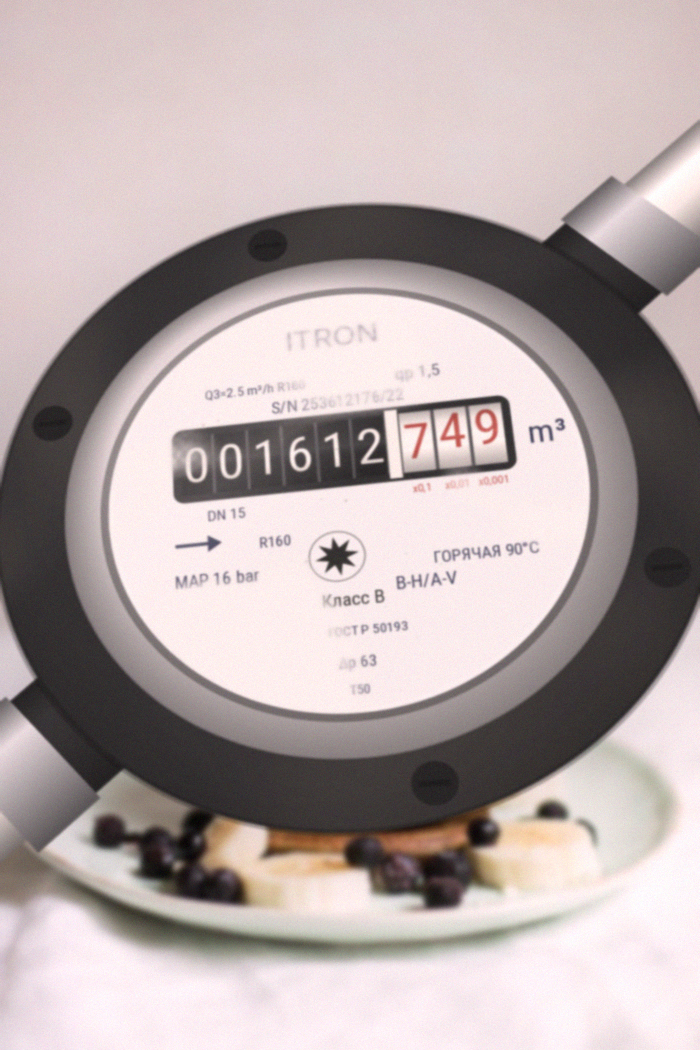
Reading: 1612.749 m³
